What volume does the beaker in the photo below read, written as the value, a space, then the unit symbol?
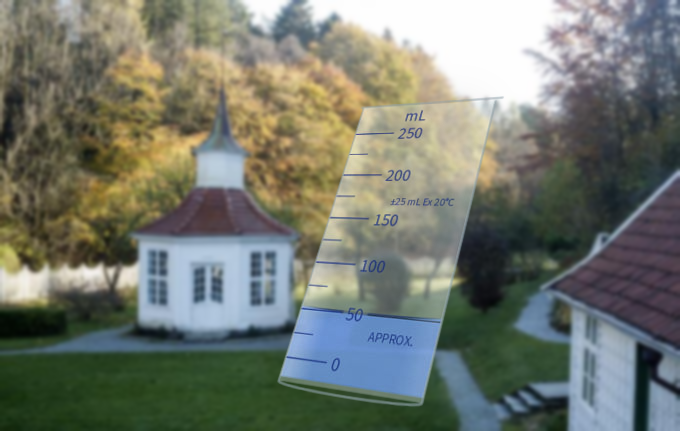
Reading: 50 mL
